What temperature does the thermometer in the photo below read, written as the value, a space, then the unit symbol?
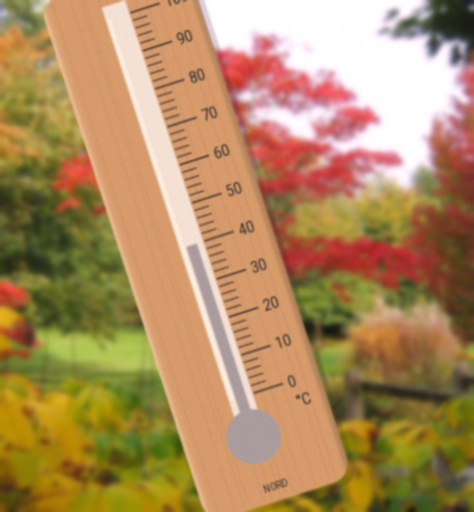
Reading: 40 °C
